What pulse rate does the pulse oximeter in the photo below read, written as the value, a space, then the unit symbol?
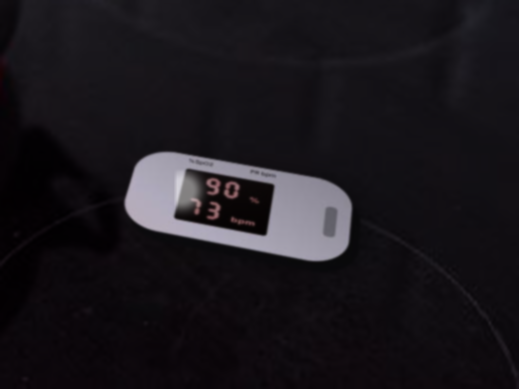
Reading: 73 bpm
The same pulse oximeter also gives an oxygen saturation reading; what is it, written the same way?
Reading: 90 %
